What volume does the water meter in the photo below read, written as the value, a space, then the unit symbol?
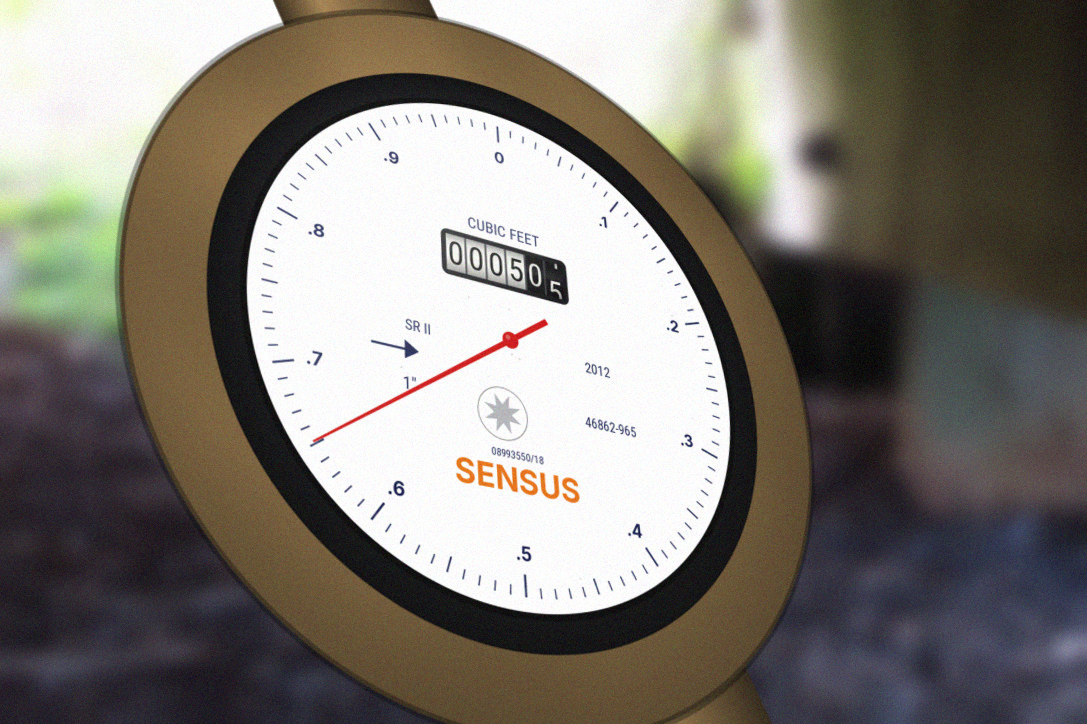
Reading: 504.65 ft³
